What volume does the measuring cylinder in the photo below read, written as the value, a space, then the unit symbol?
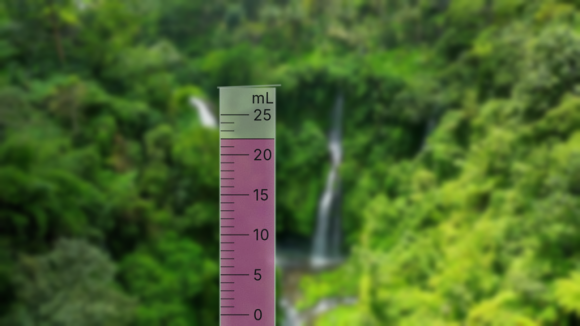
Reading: 22 mL
